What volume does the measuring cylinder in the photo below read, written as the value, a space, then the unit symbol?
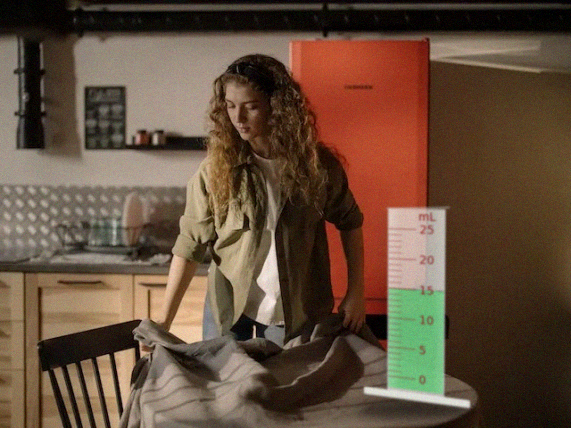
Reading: 15 mL
